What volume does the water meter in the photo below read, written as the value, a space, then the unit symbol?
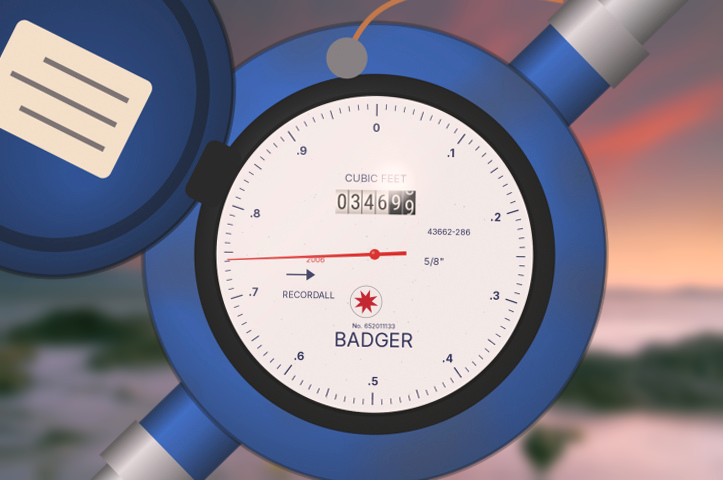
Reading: 34698.74 ft³
